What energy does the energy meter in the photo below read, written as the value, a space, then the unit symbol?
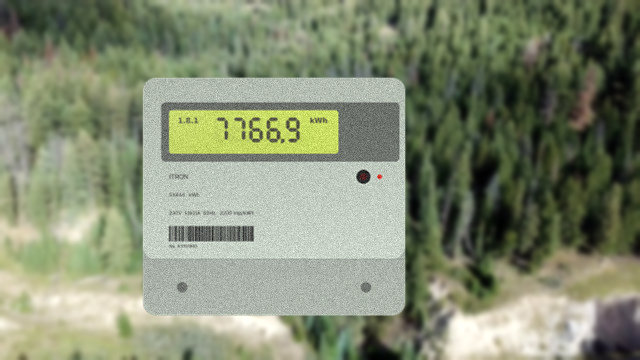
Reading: 7766.9 kWh
